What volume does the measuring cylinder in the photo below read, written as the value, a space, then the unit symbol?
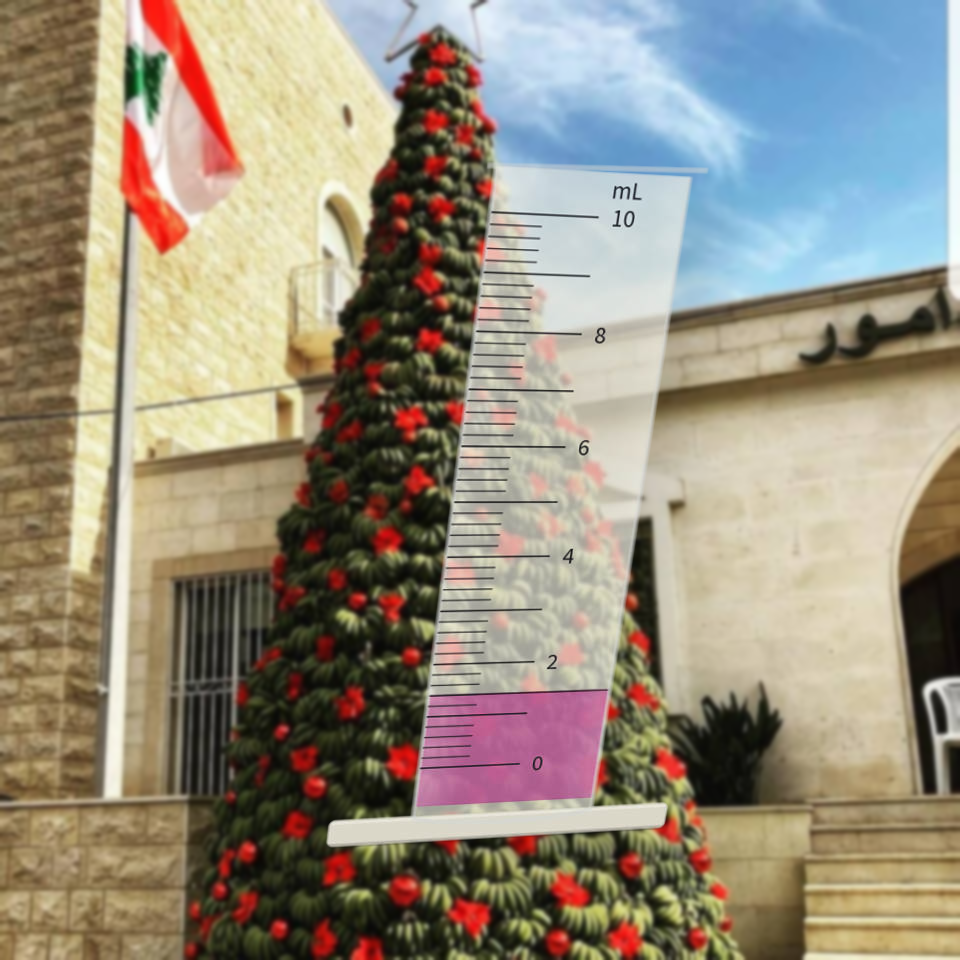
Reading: 1.4 mL
